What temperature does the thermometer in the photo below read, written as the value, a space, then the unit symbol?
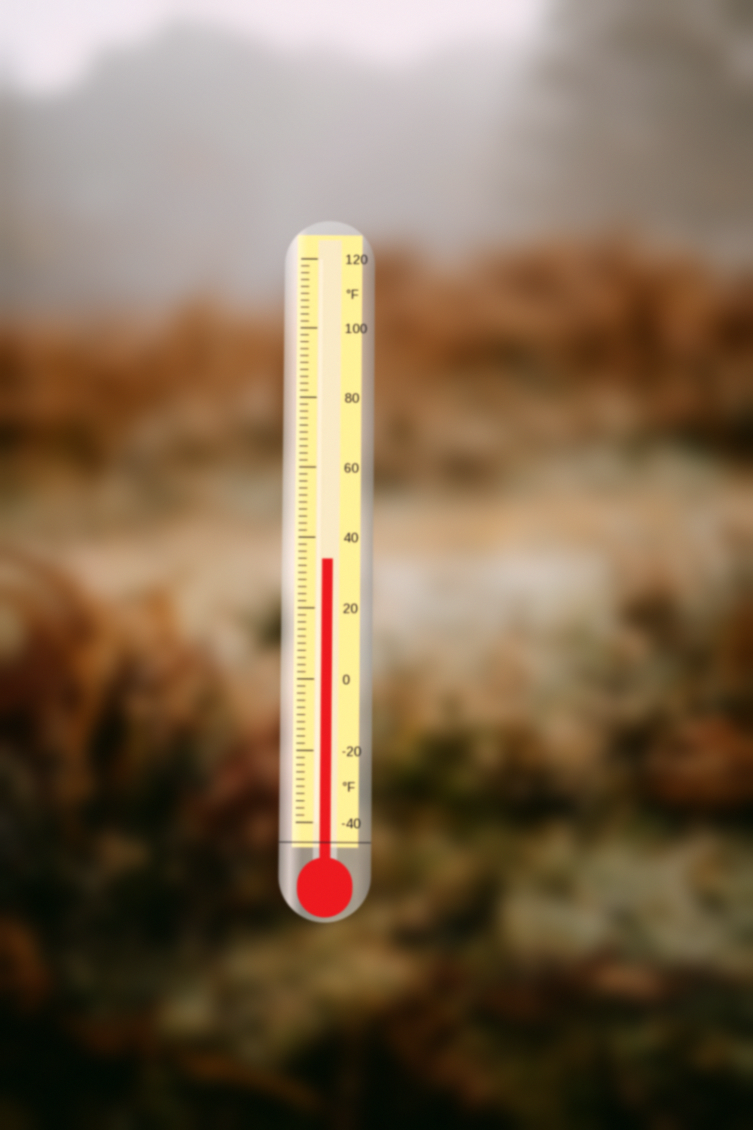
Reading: 34 °F
